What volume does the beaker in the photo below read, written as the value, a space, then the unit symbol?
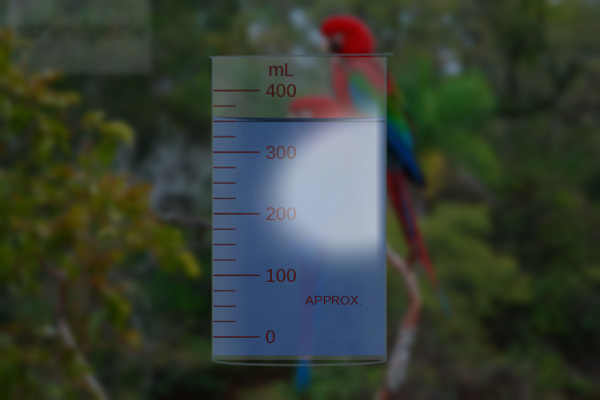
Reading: 350 mL
